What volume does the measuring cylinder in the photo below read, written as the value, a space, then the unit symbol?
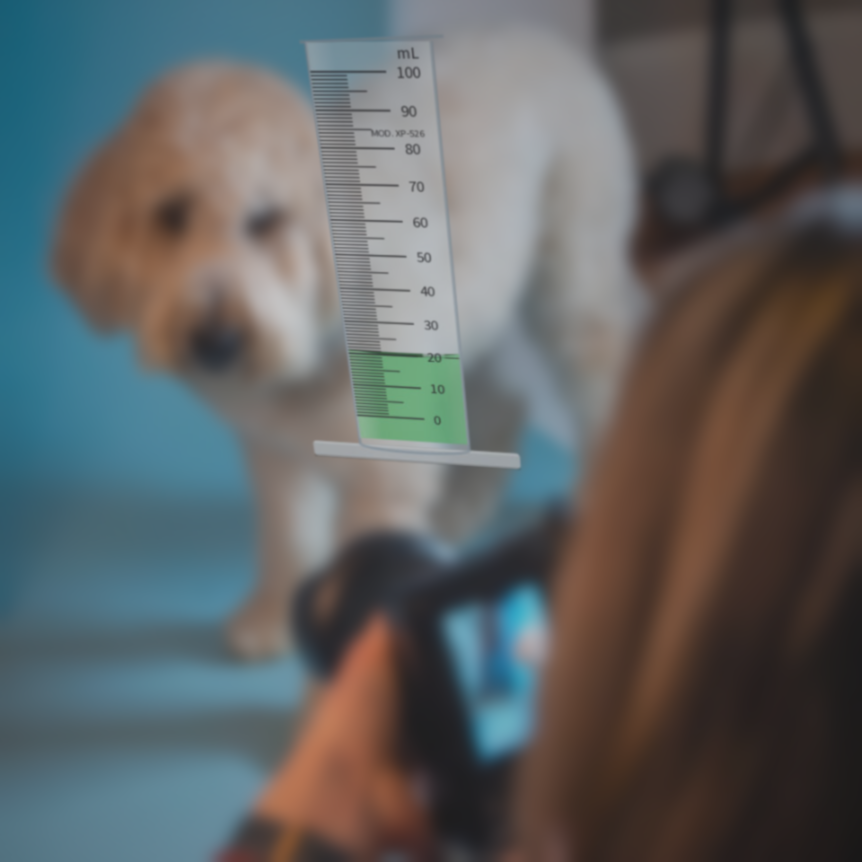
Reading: 20 mL
